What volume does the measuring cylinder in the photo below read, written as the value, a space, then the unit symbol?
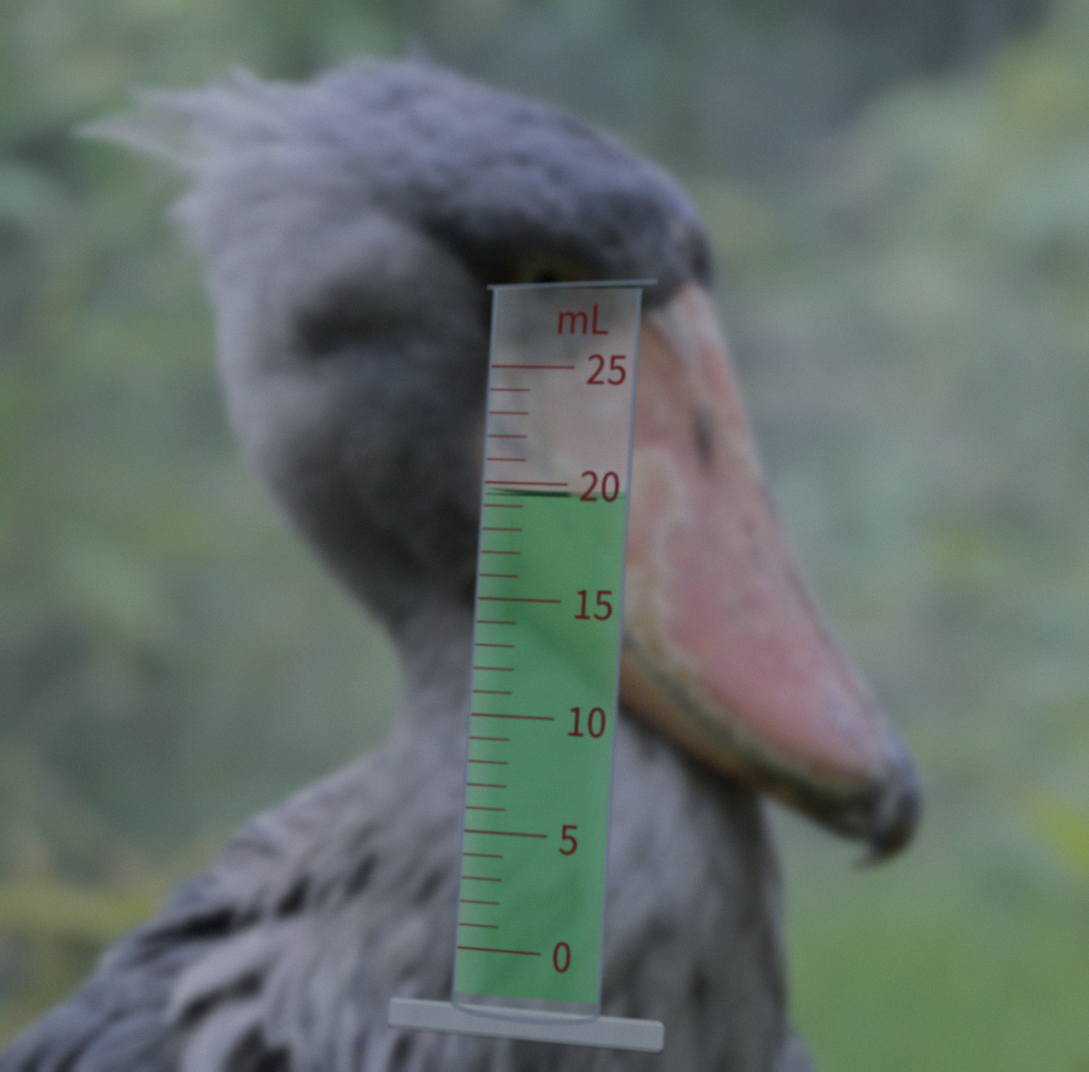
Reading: 19.5 mL
